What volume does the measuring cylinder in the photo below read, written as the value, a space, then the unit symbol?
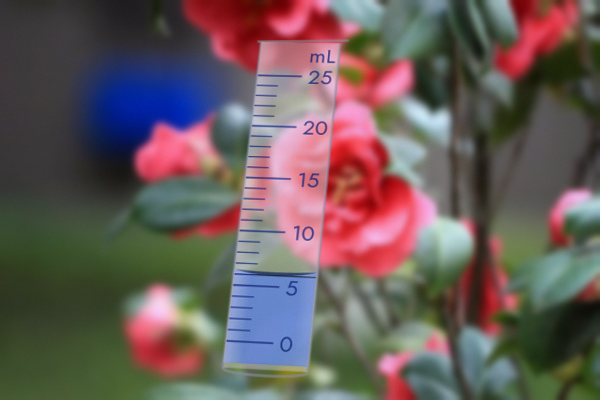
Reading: 6 mL
